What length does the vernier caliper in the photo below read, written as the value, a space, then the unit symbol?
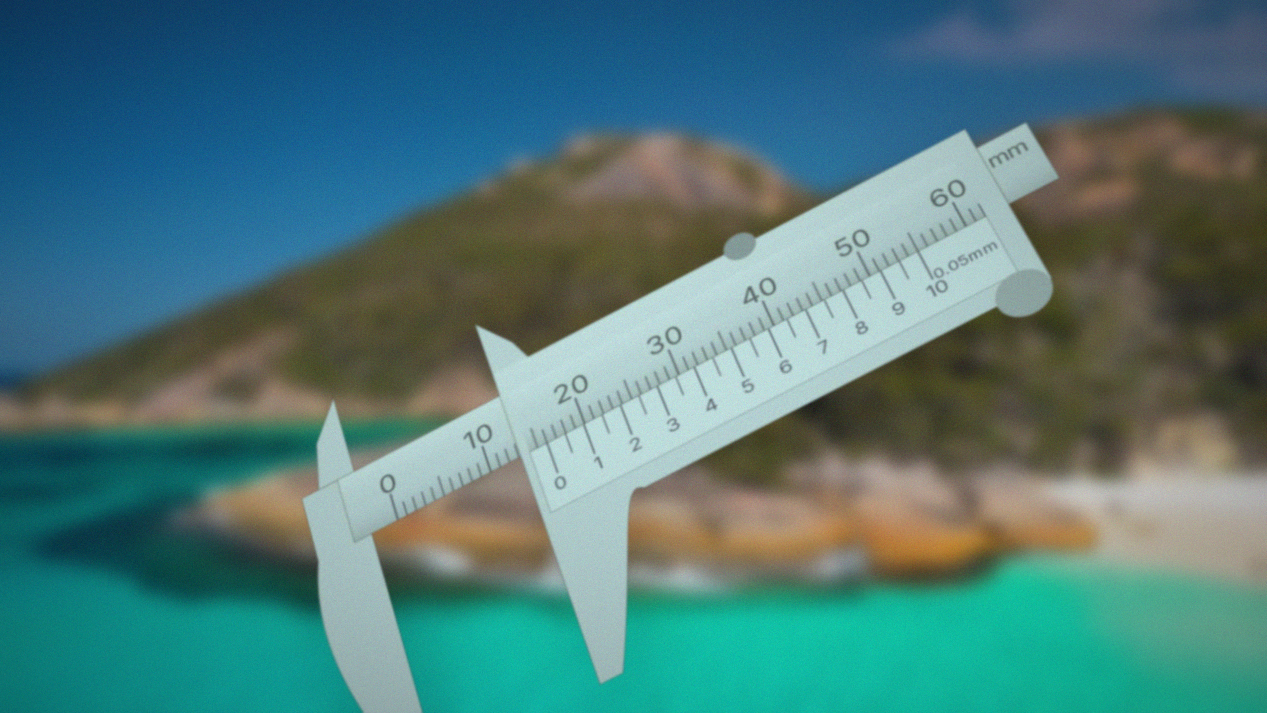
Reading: 16.0 mm
